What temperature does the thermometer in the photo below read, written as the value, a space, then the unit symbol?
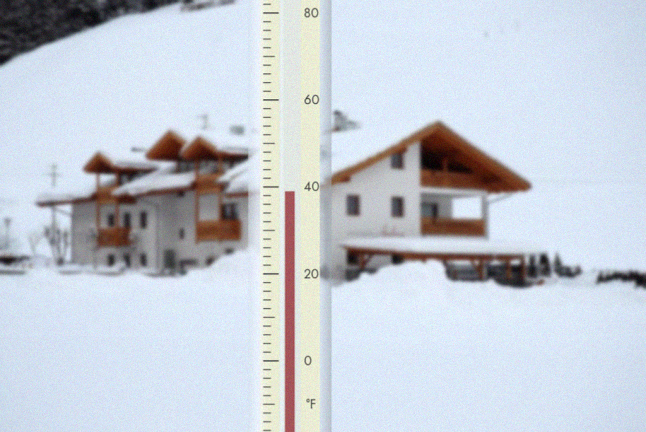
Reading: 39 °F
